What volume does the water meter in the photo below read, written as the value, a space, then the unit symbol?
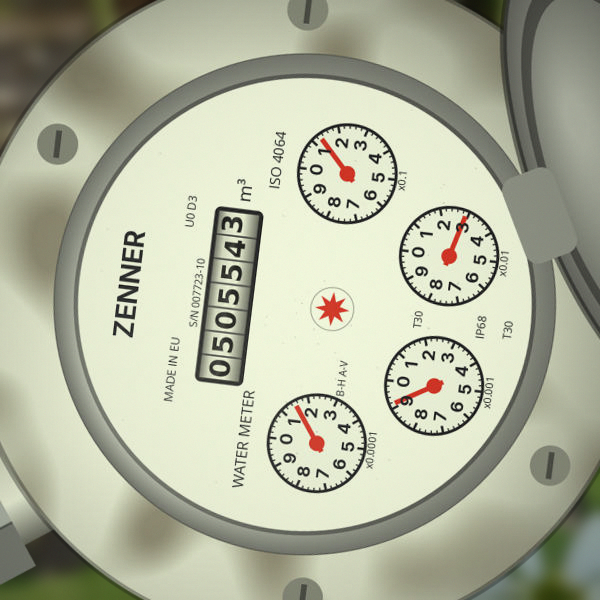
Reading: 505543.1291 m³
